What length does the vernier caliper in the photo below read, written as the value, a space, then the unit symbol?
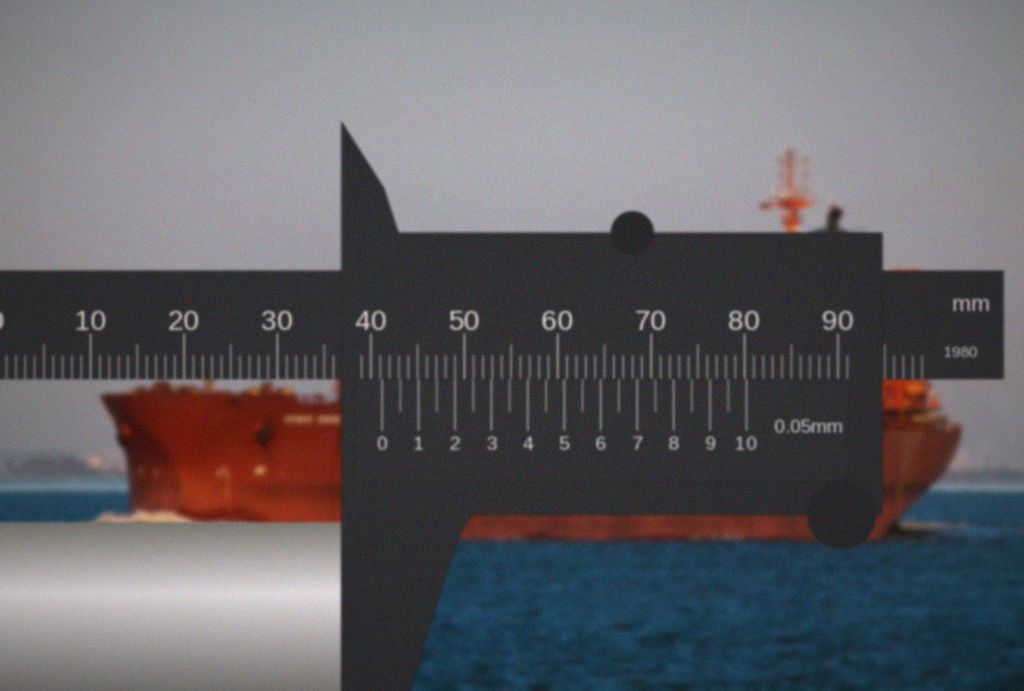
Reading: 41.2 mm
